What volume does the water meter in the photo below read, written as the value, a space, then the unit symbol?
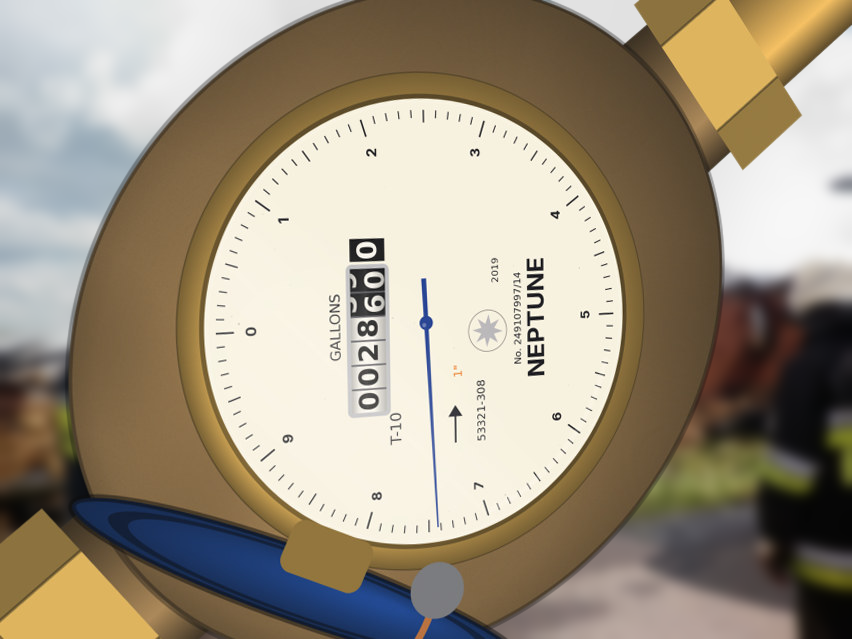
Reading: 28597.4 gal
